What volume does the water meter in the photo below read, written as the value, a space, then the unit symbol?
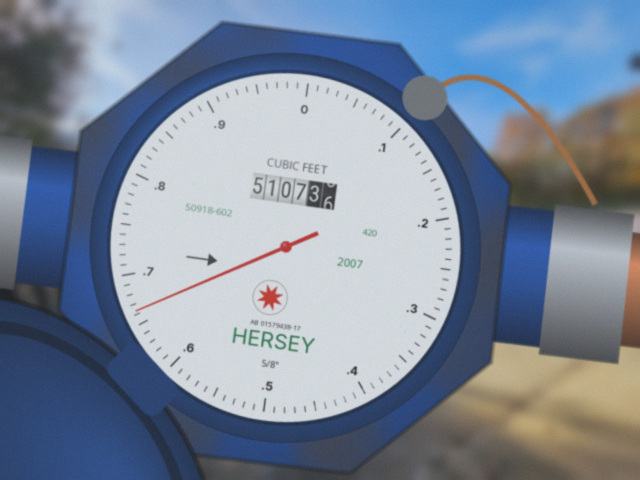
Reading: 510735.66 ft³
